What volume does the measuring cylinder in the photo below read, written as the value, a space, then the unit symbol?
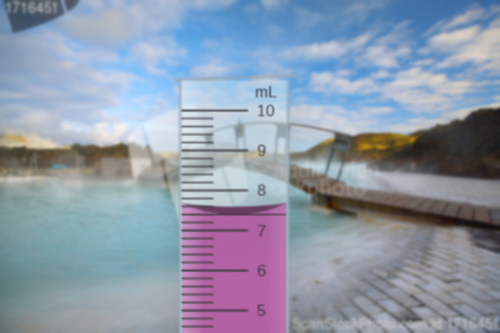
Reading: 7.4 mL
